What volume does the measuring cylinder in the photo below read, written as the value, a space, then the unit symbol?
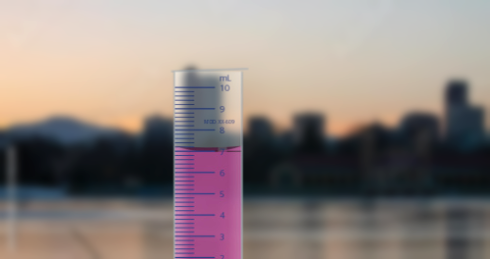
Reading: 7 mL
